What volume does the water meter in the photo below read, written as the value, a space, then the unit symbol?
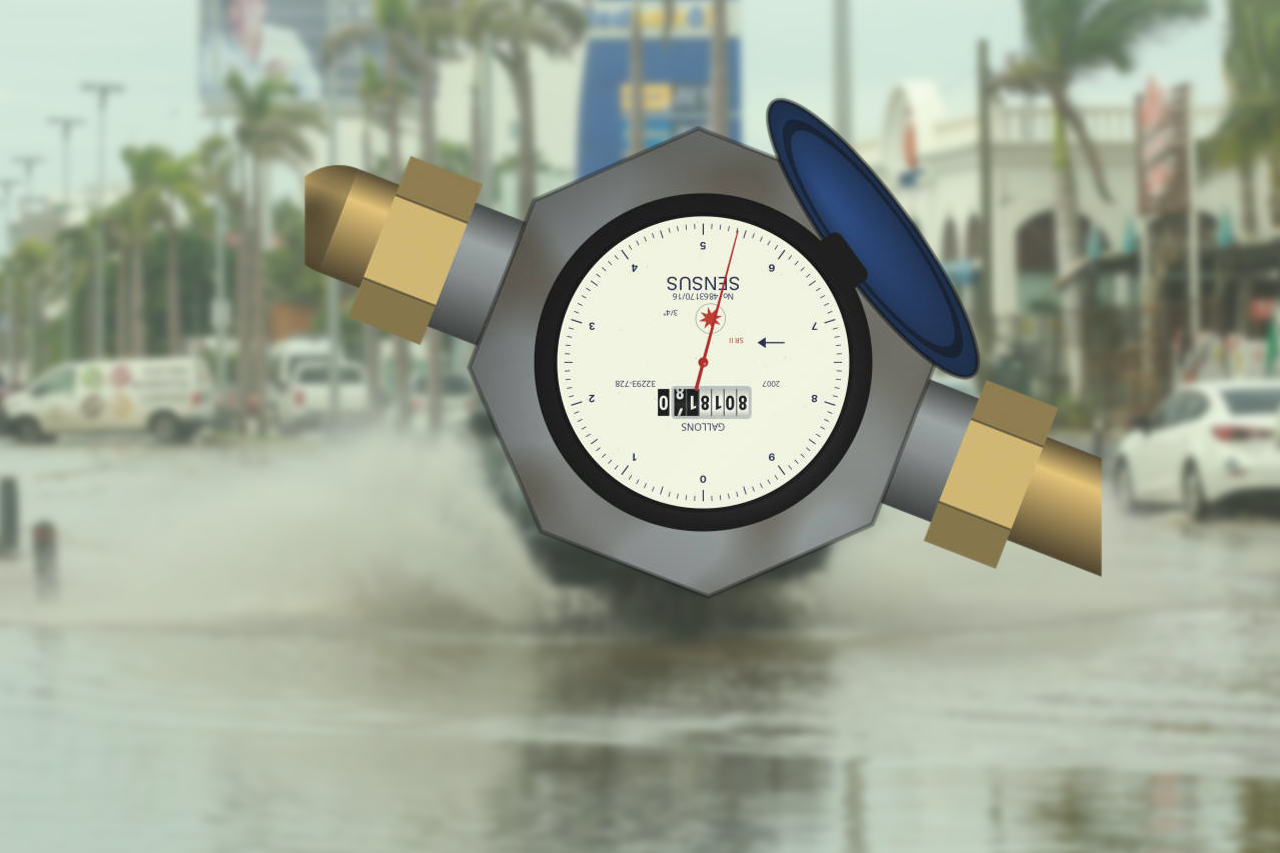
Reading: 8018175.4 gal
